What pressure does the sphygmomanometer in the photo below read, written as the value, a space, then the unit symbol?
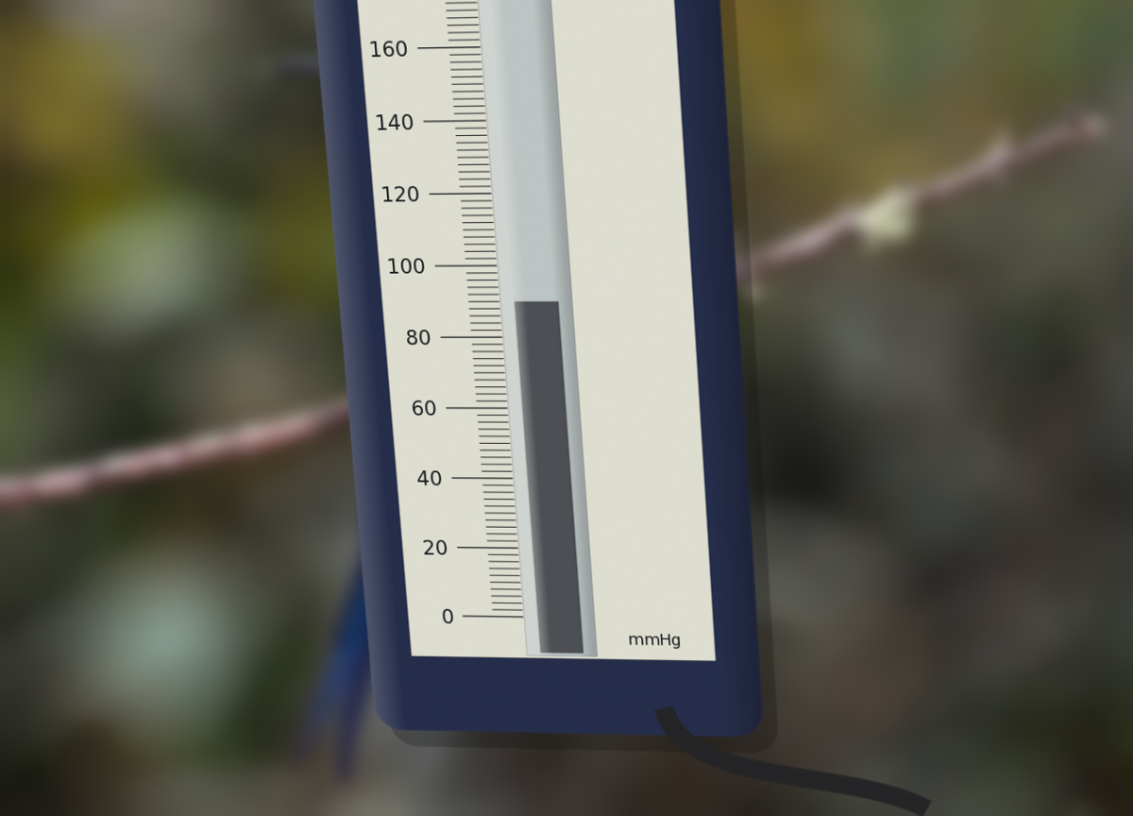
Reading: 90 mmHg
